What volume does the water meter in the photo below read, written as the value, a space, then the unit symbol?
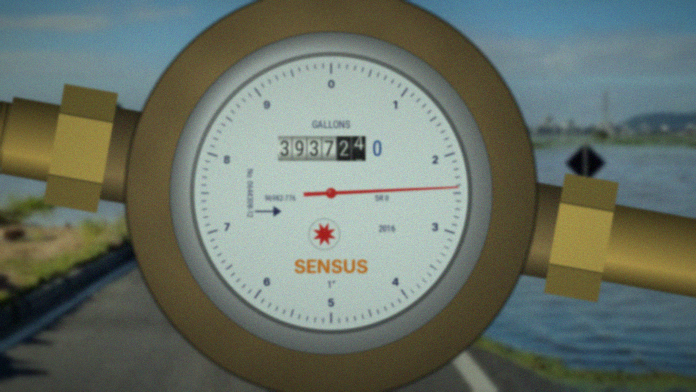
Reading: 3937242.4 gal
